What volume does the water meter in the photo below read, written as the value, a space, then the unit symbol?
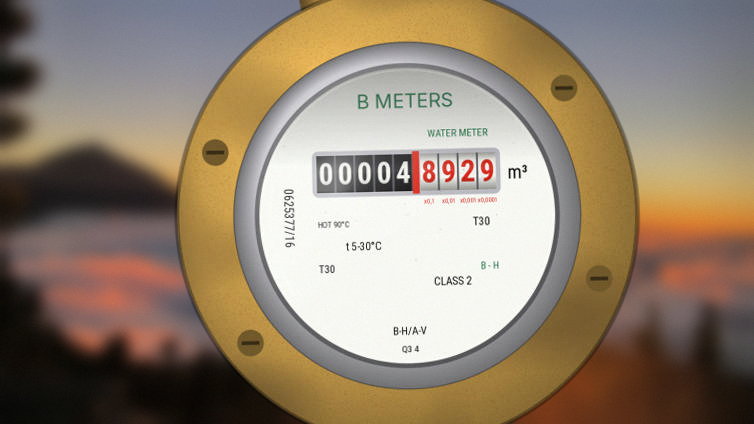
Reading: 4.8929 m³
